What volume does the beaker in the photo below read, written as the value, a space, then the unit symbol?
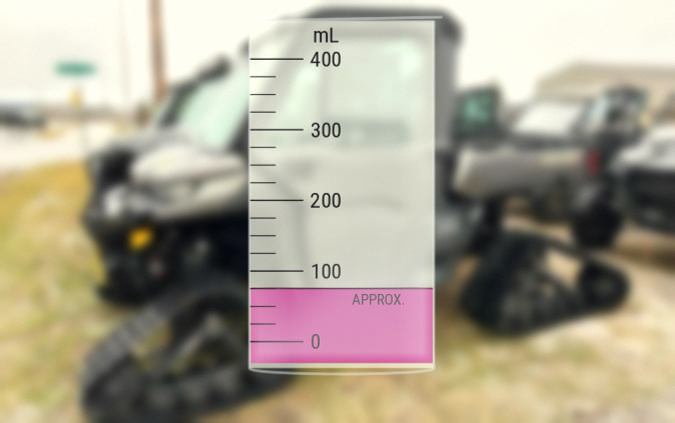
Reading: 75 mL
